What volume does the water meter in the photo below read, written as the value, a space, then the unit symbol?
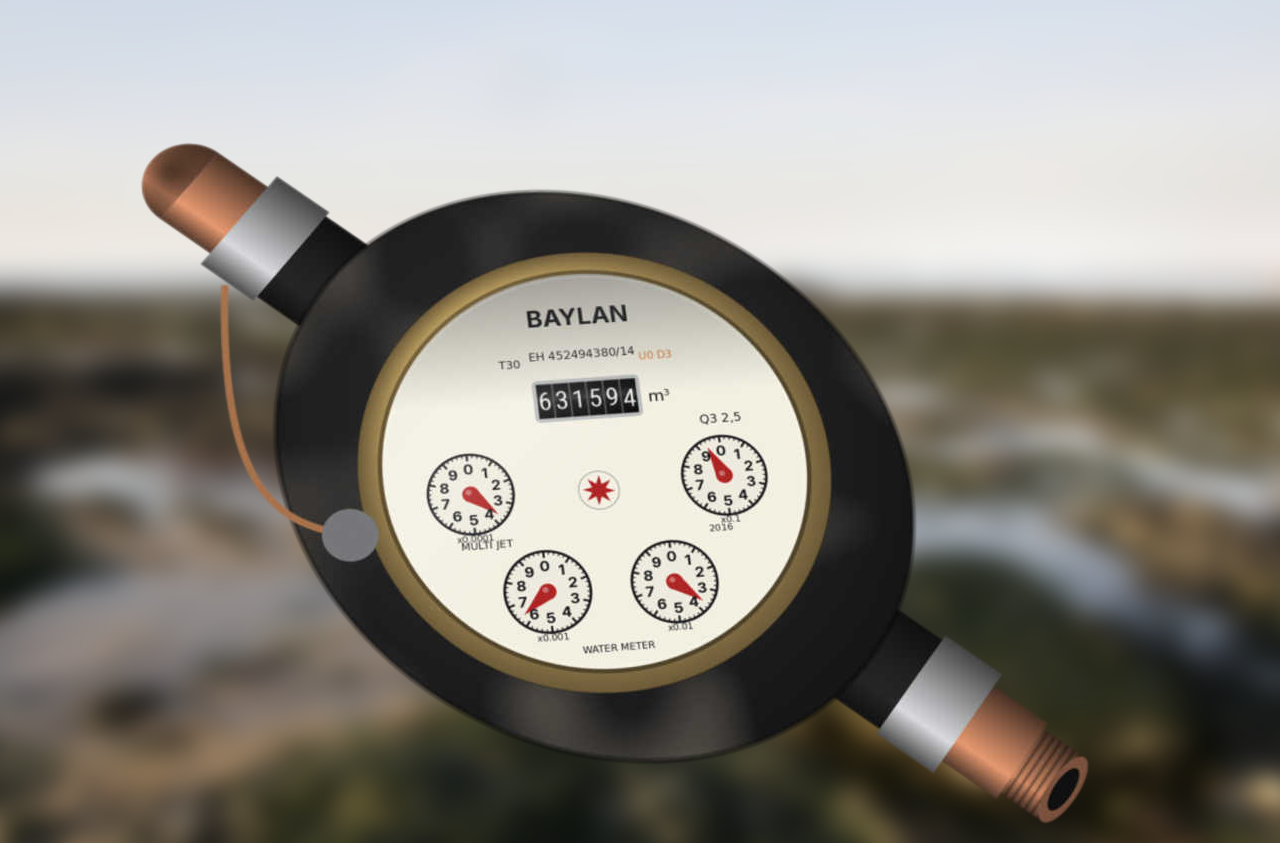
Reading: 631593.9363 m³
